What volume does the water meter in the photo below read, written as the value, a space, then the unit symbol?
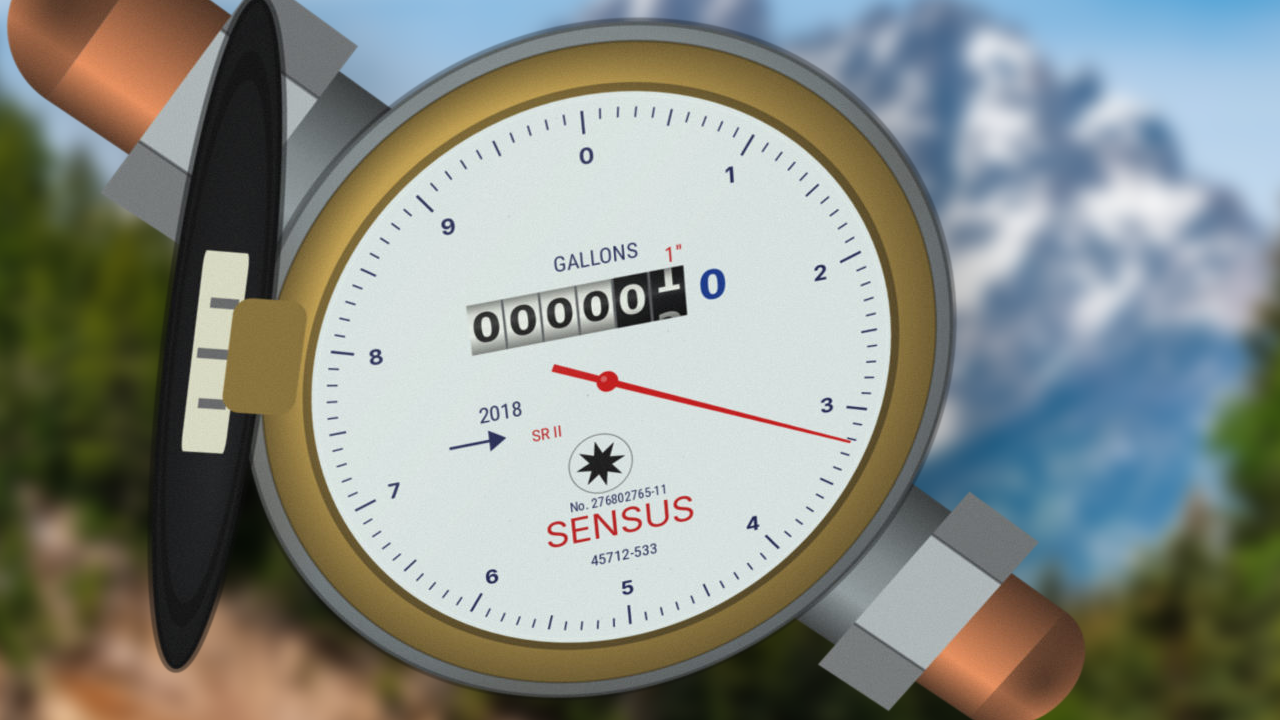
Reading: 13.2 gal
